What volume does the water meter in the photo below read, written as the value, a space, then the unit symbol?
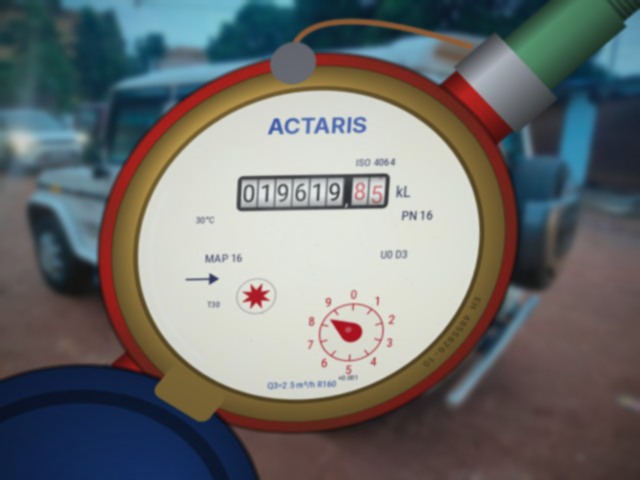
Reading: 19619.848 kL
